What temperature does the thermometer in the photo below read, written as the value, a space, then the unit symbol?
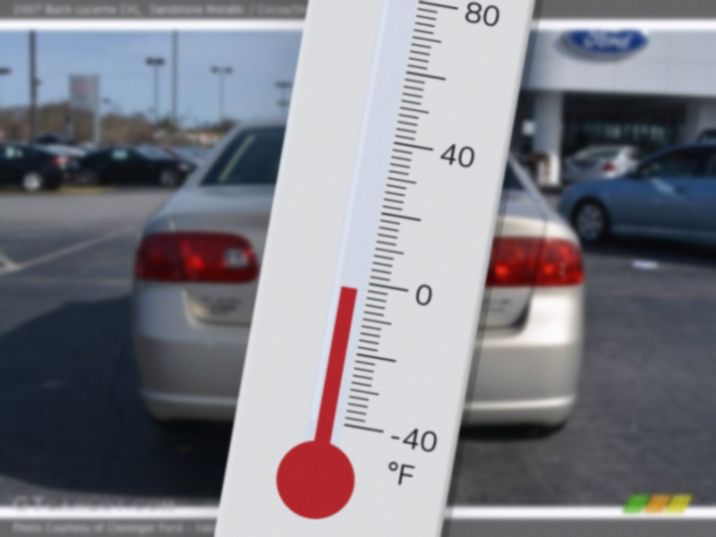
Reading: -2 °F
